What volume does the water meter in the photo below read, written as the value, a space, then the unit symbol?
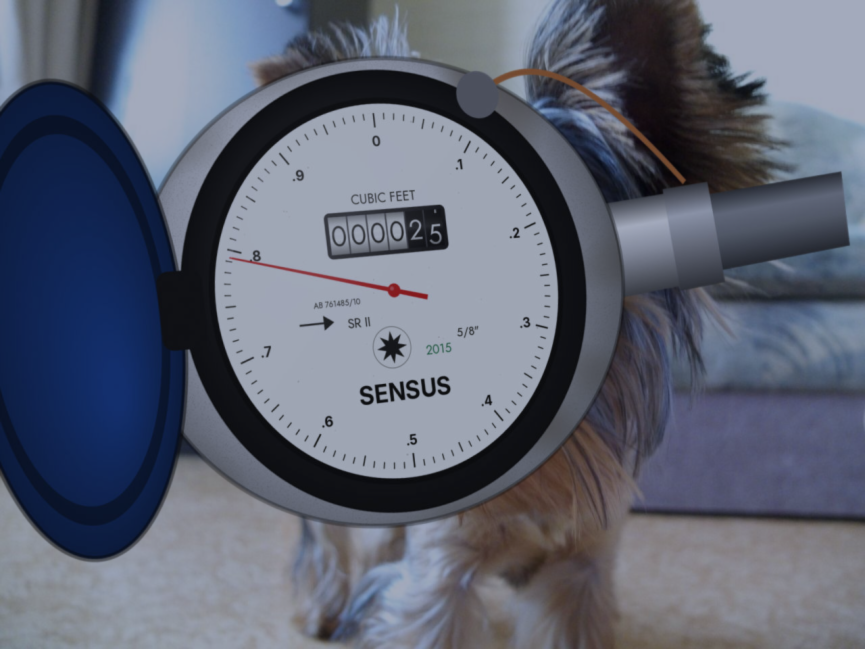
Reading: 24.79 ft³
